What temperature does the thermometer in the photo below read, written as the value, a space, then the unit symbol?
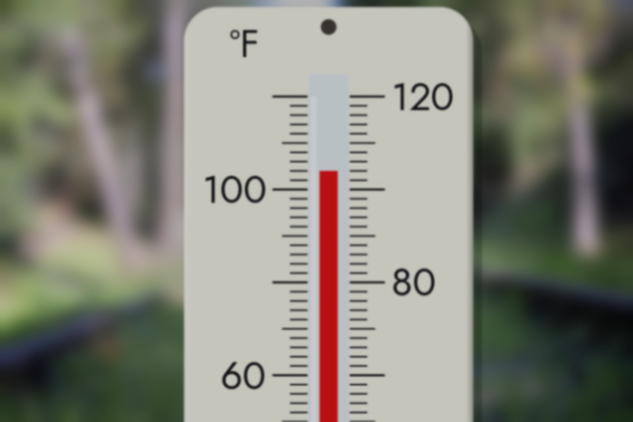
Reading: 104 °F
